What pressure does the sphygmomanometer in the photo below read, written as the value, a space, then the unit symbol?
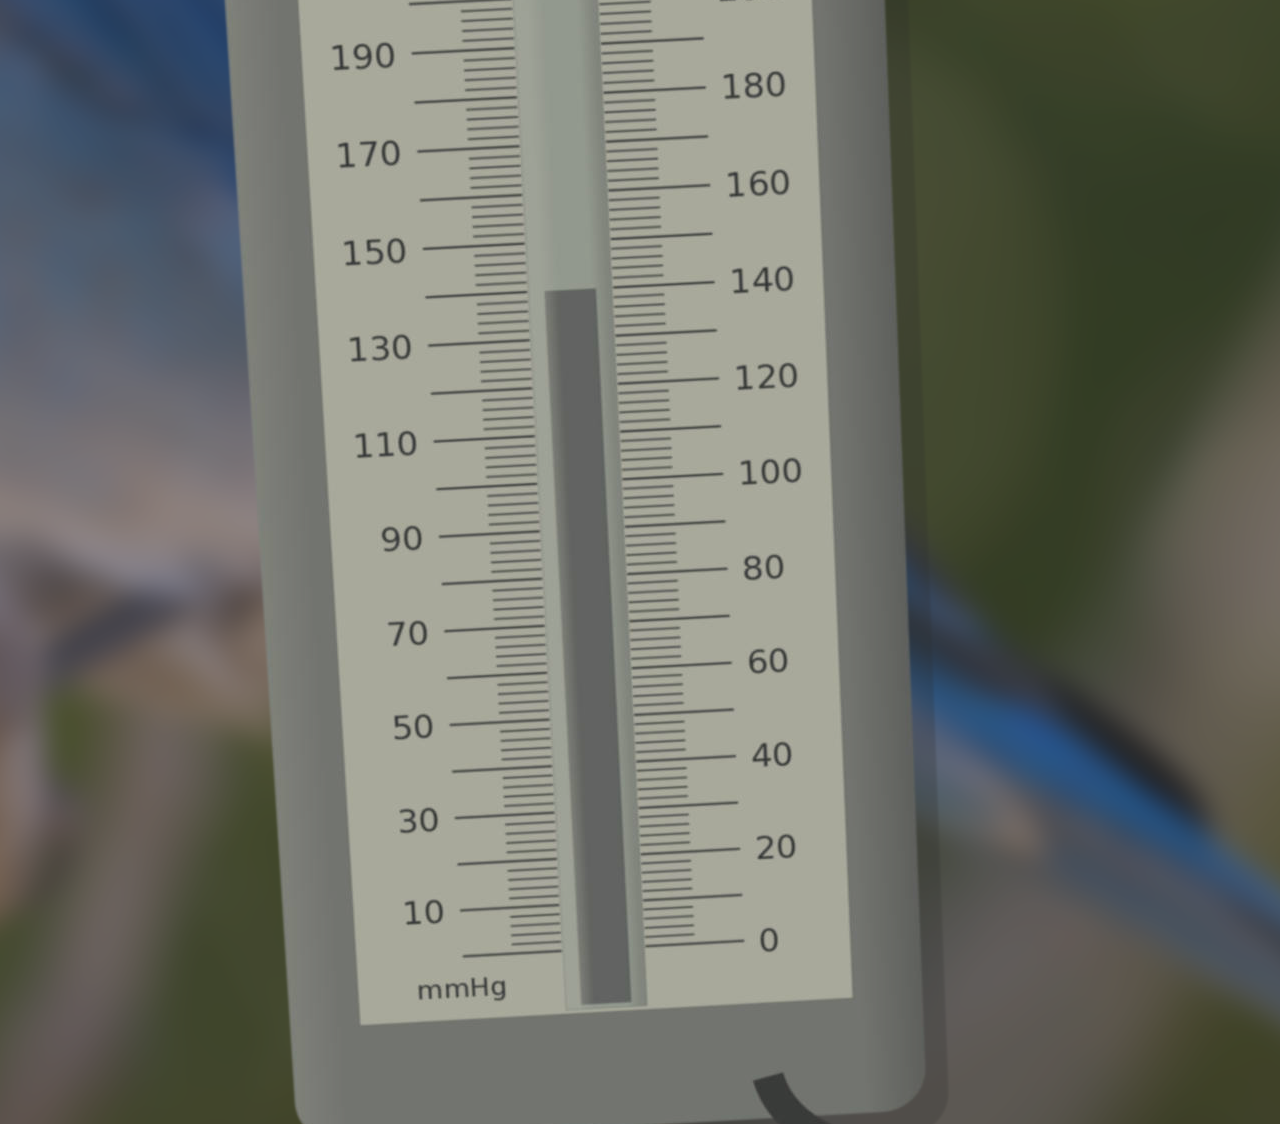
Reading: 140 mmHg
